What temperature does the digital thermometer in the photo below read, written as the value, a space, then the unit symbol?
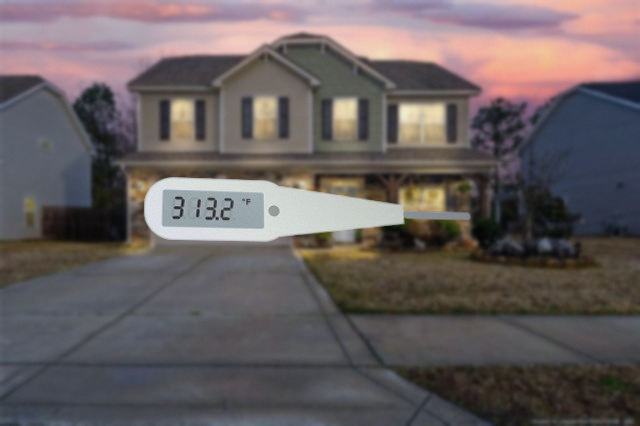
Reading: 313.2 °F
